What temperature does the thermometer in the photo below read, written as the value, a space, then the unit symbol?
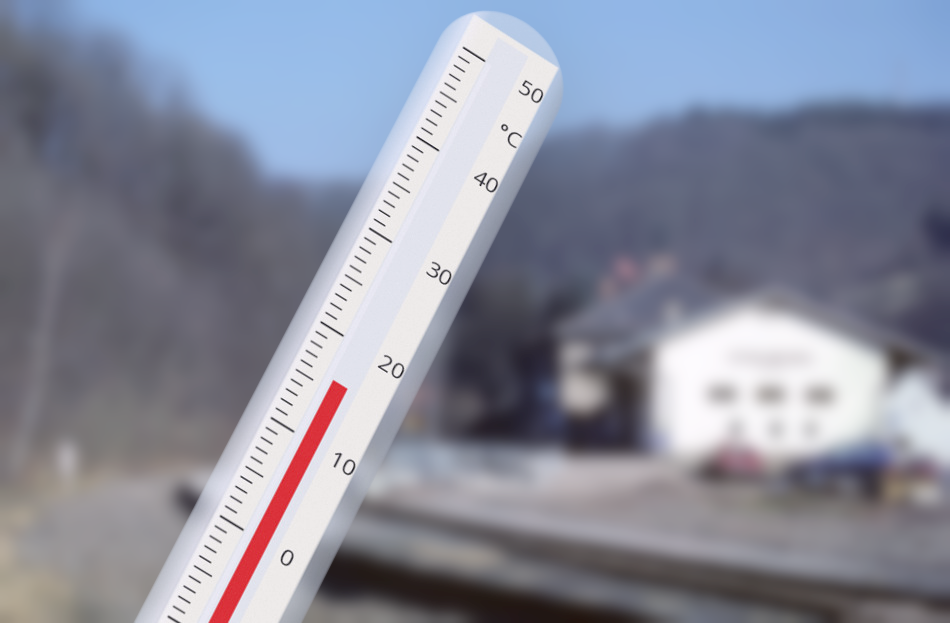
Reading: 16 °C
